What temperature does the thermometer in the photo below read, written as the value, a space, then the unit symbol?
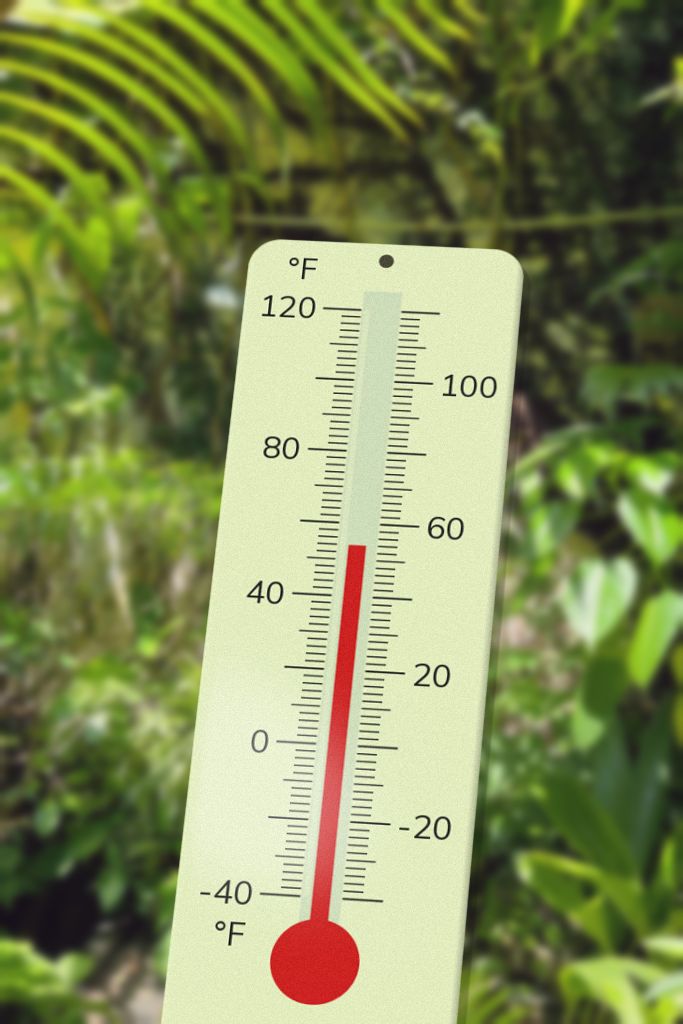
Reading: 54 °F
